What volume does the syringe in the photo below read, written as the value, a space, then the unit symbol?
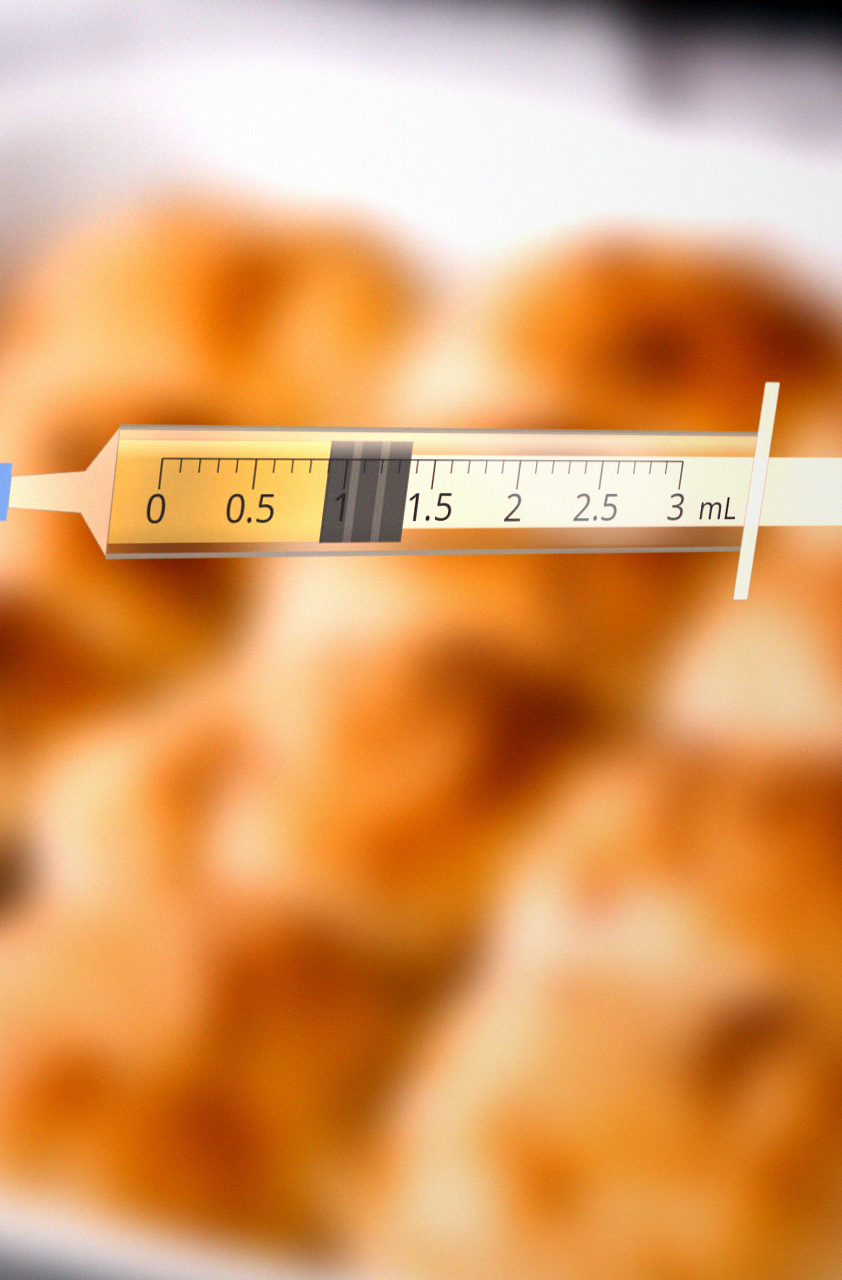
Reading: 0.9 mL
